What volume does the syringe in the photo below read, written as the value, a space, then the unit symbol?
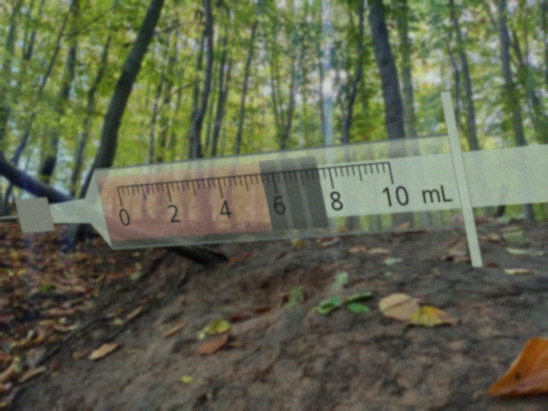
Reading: 5.6 mL
